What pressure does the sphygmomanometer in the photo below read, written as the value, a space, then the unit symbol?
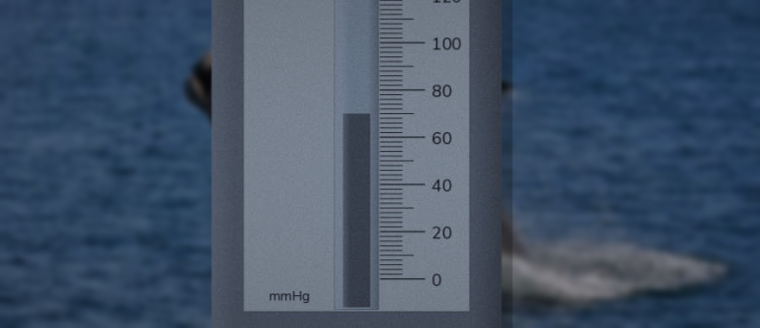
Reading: 70 mmHg
